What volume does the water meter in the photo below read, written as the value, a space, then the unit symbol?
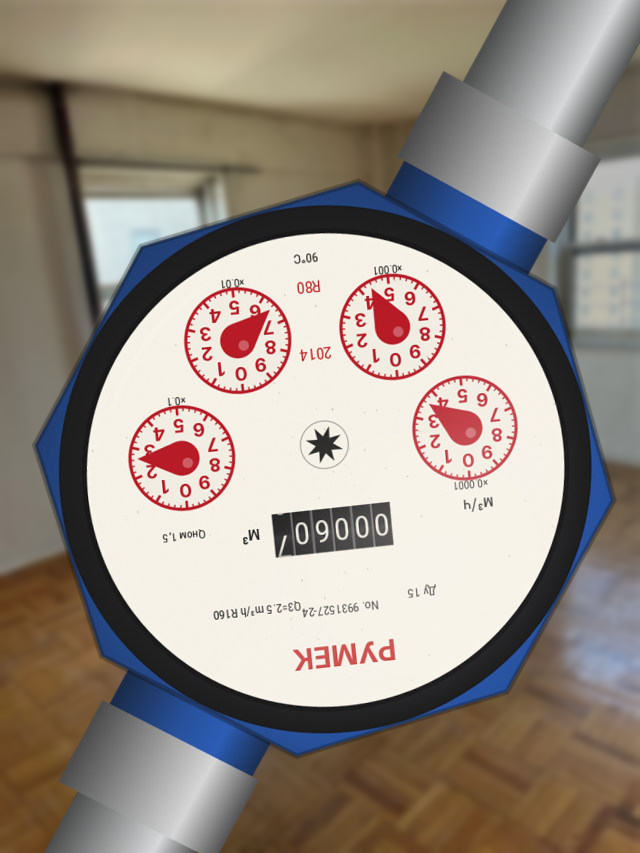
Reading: 607.2643 m³
